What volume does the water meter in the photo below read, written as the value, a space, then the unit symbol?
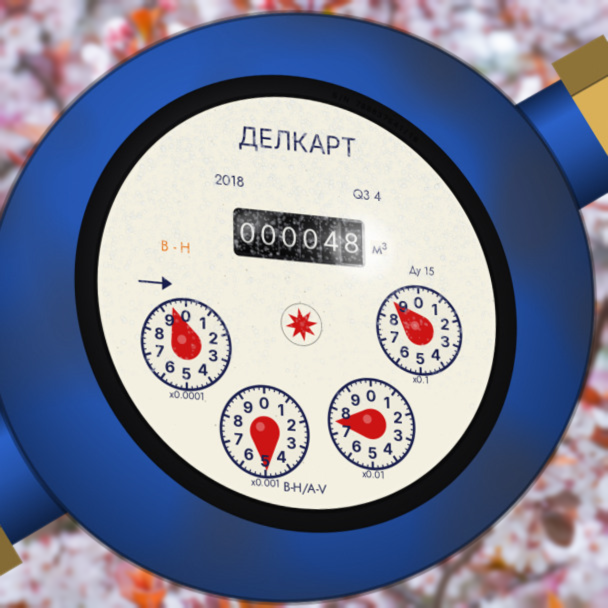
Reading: 48.8749 m³
